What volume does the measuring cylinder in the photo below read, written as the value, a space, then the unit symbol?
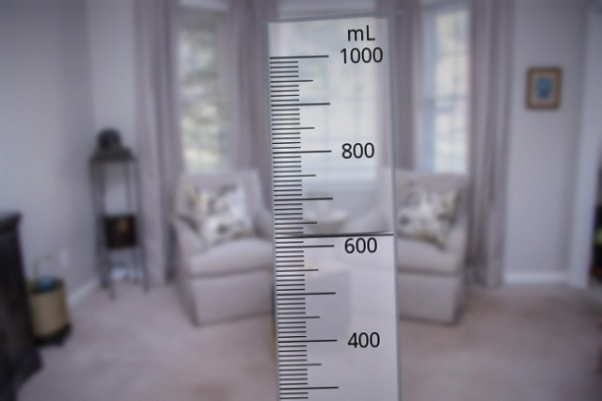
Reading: 620 mL
